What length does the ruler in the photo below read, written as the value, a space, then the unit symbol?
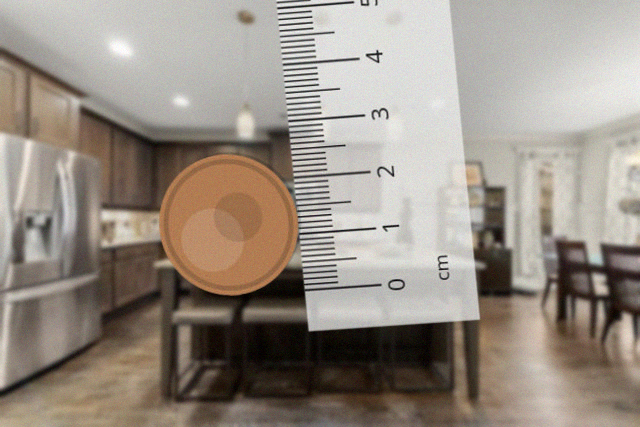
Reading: 2.5 cm
